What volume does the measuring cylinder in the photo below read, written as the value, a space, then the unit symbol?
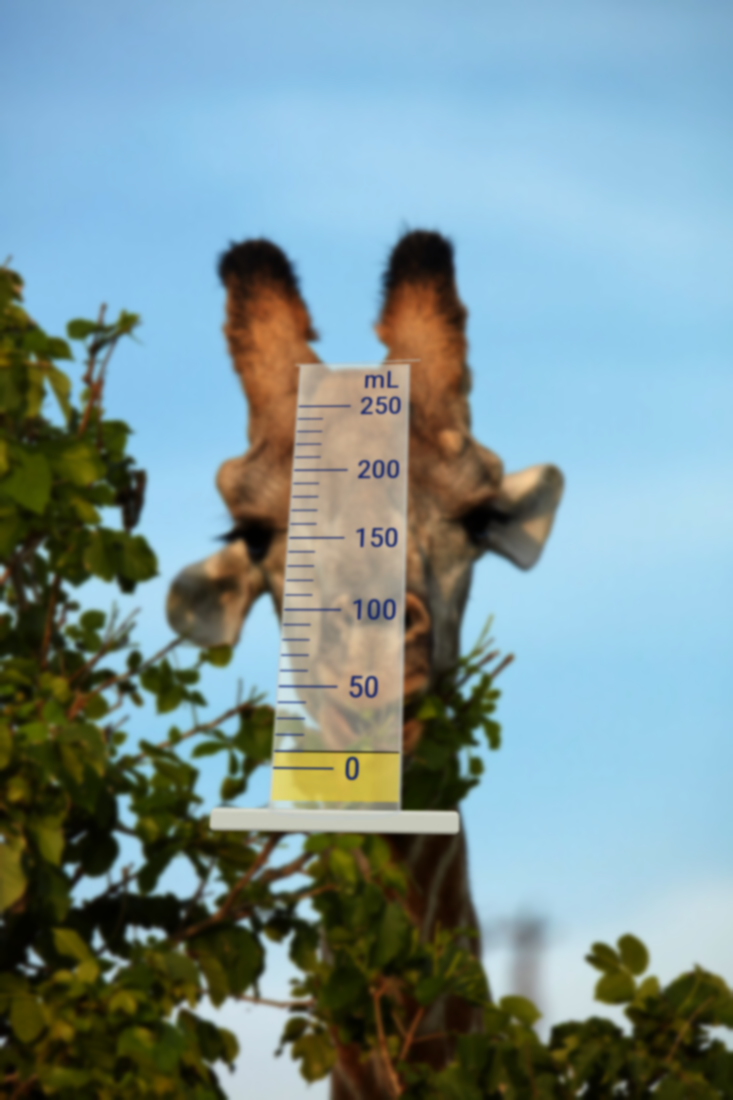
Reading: 10 mL
